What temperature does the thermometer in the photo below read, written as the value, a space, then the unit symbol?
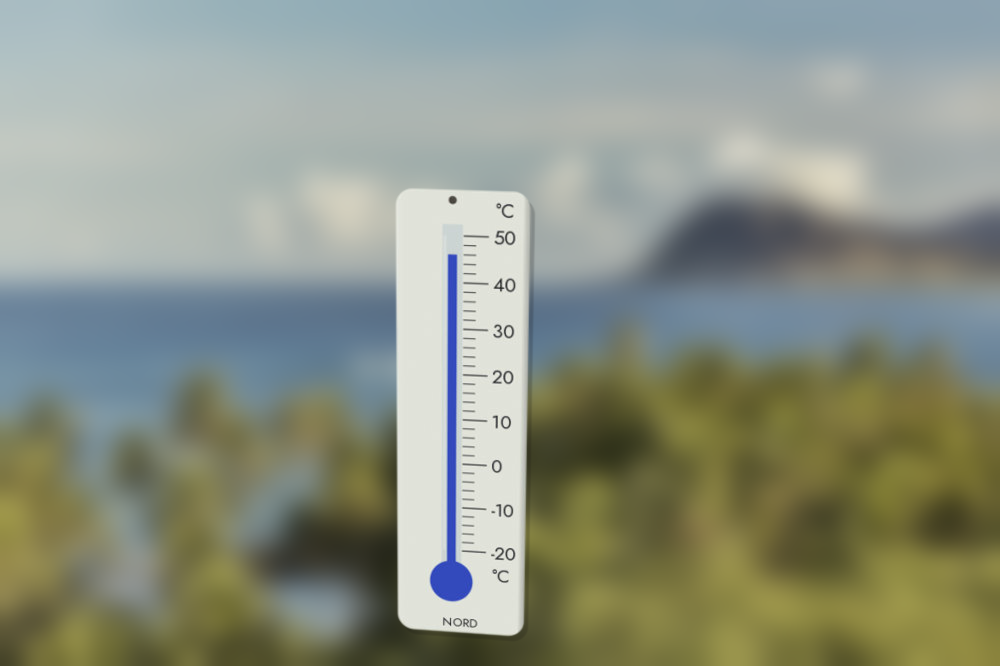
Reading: 46 °C
